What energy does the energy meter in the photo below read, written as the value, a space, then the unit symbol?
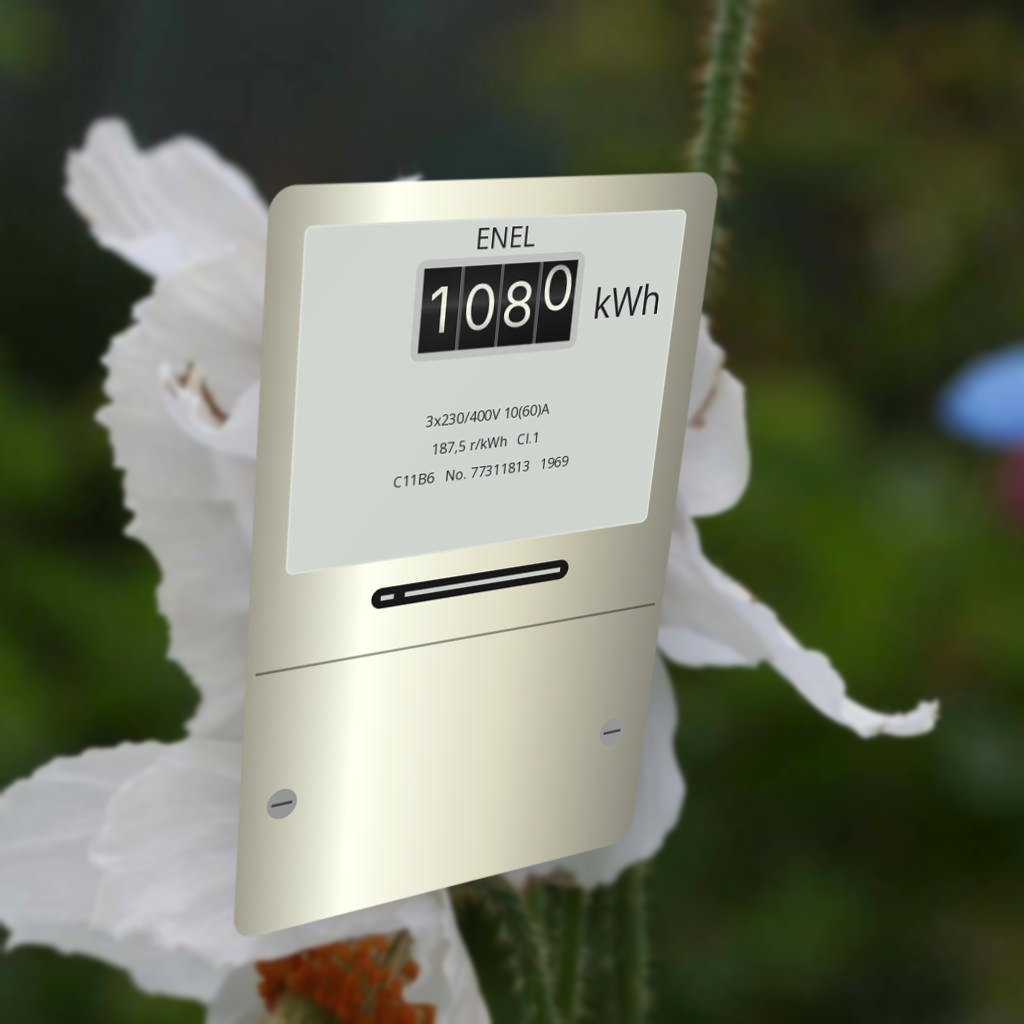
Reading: 1080 kWh
